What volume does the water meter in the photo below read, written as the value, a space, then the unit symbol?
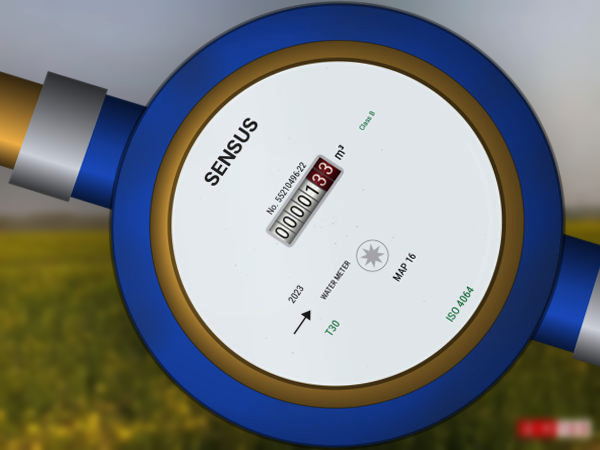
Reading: 1.33 m³
